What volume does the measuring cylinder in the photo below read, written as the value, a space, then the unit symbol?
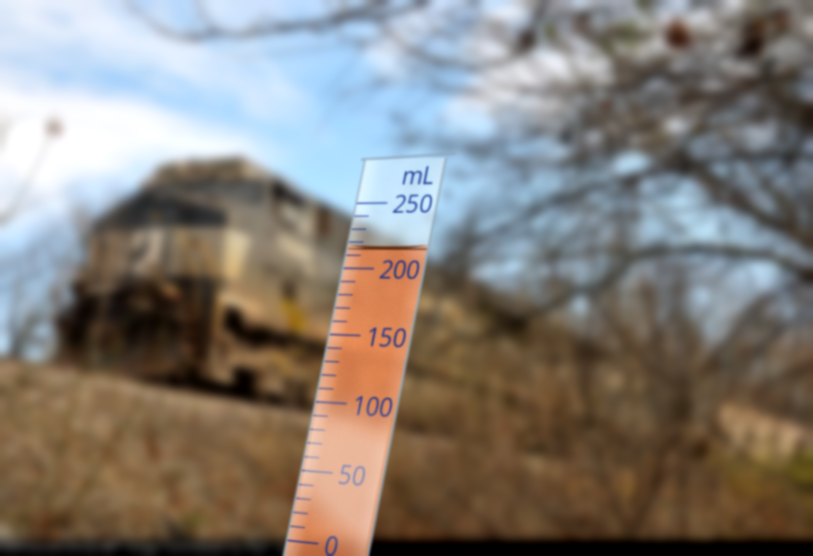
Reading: 215 mL
